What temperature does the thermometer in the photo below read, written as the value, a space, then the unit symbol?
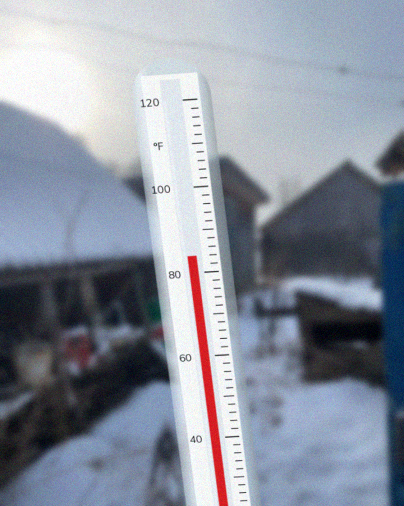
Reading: 84 °F
